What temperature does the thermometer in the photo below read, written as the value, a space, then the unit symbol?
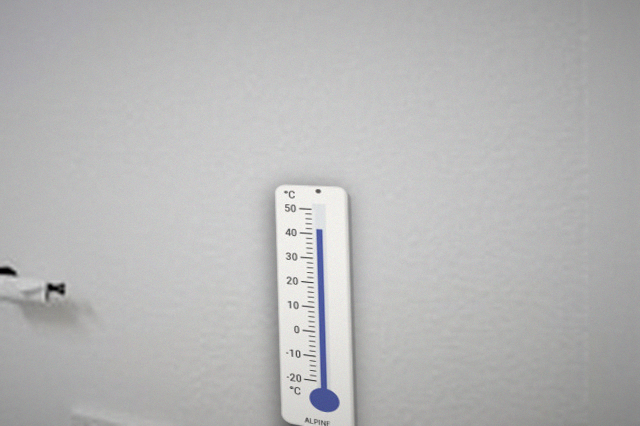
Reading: 42 °C
